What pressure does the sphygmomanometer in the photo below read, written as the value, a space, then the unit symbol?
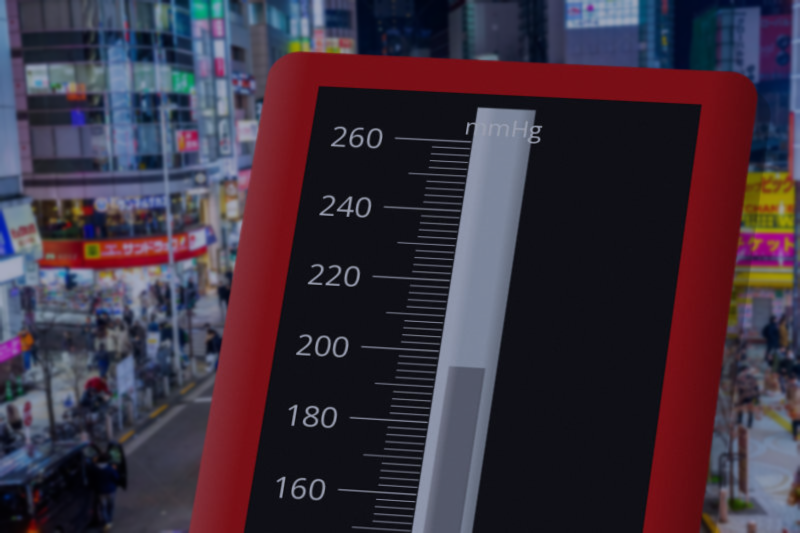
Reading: 196 mmHg
